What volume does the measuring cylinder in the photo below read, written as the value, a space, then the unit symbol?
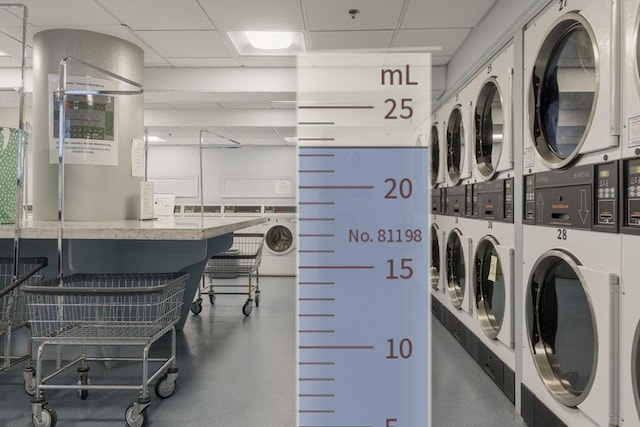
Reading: 22.5 mL
